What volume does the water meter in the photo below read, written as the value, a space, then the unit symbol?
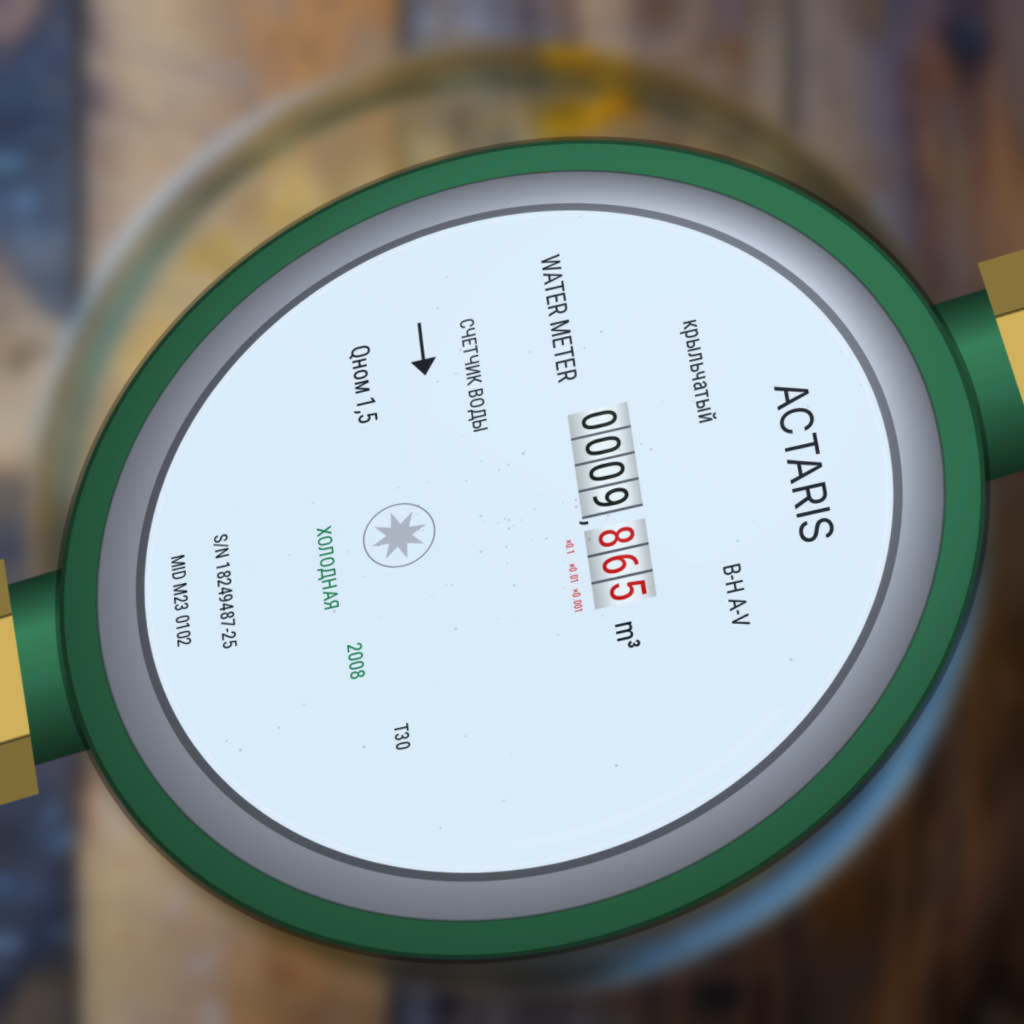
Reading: 9.865 m³
